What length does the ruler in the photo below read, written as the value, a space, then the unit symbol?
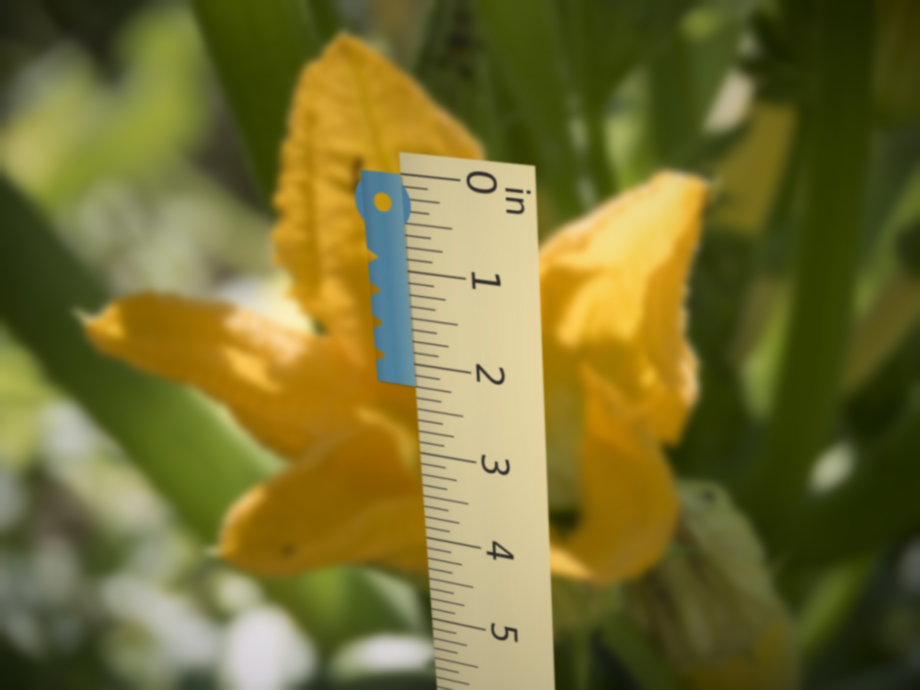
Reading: 2.25 in
